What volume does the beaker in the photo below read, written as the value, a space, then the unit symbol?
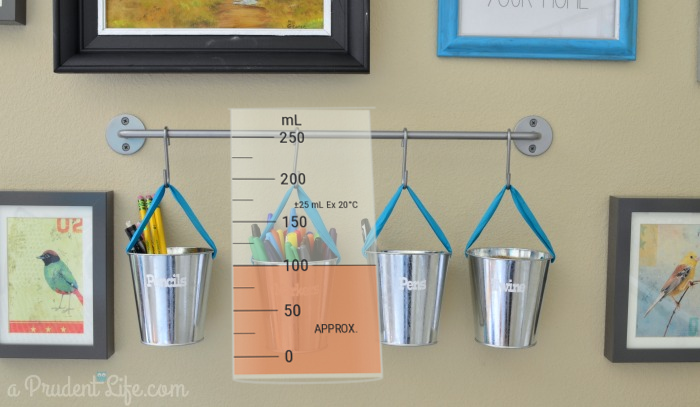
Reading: 100 mL
